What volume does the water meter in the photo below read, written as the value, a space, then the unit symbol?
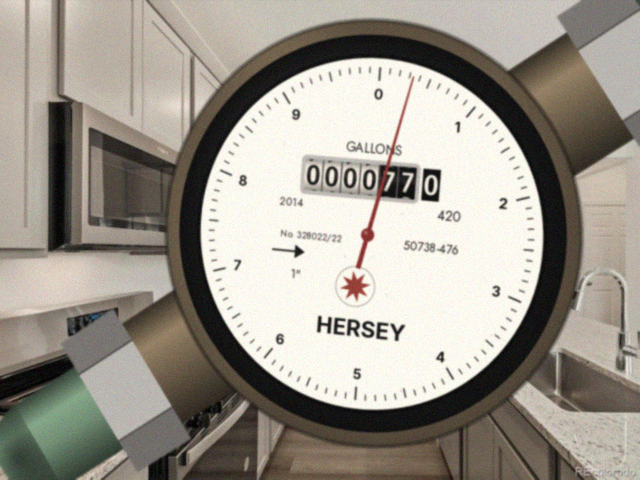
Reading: 770.3 gal
